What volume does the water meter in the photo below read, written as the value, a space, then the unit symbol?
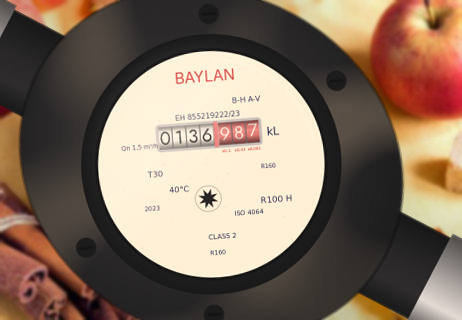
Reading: 136.987 kL
